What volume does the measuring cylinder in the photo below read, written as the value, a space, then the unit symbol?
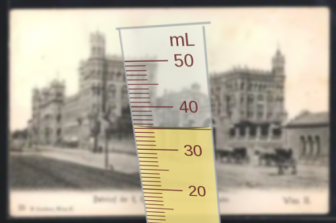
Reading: 35 mL
